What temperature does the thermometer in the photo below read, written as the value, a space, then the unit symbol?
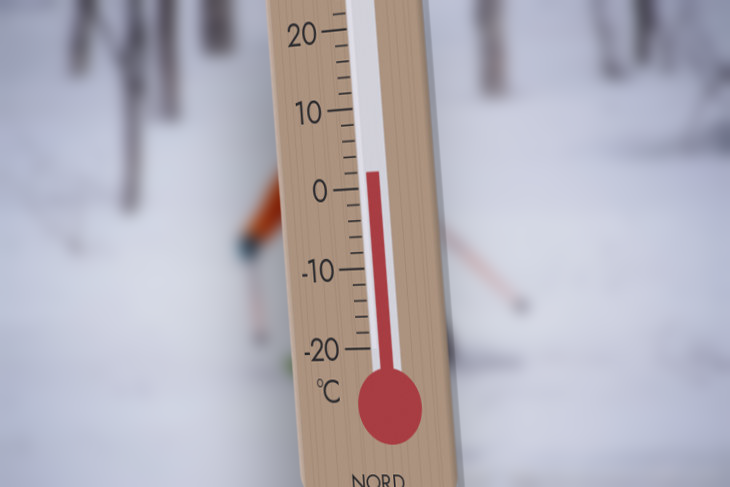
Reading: 2 °C
